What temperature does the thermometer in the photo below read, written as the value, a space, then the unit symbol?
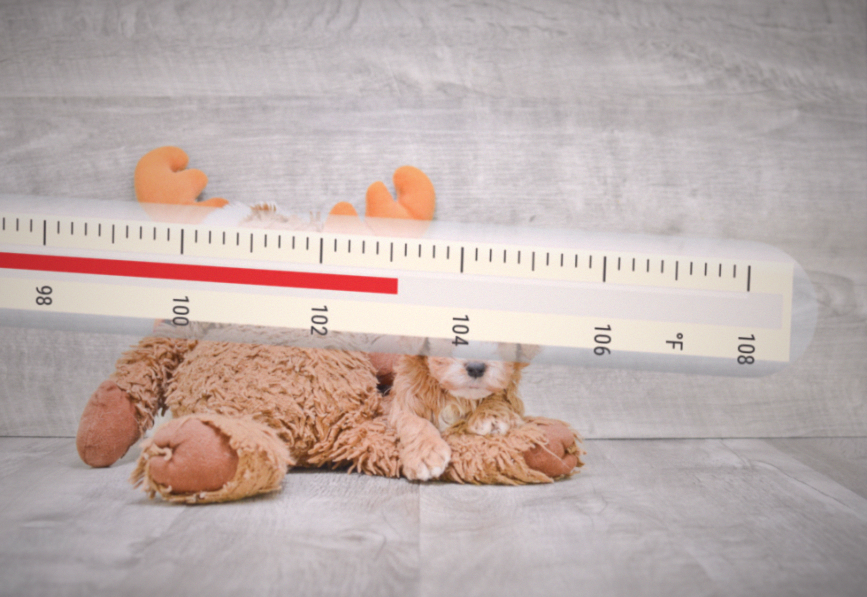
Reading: 103.1 °F
